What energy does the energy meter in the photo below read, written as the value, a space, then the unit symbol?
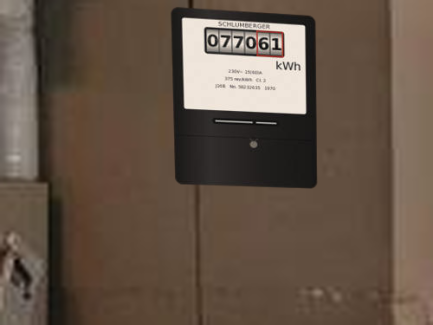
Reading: 770.61 kWh
